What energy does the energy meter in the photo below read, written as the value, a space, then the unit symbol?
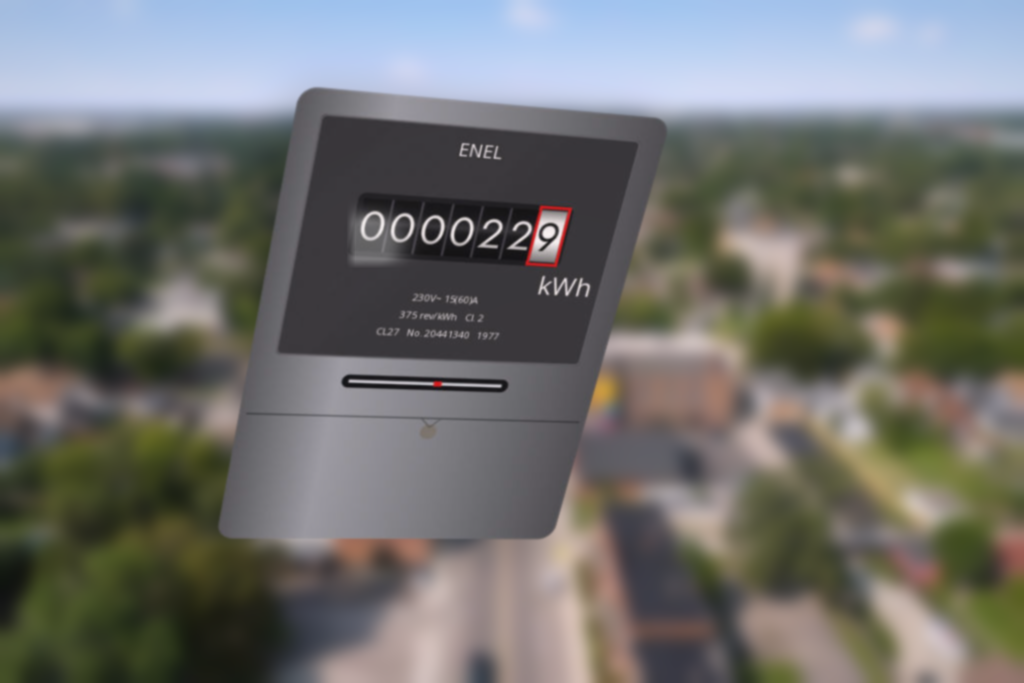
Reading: 22.9 kWh
